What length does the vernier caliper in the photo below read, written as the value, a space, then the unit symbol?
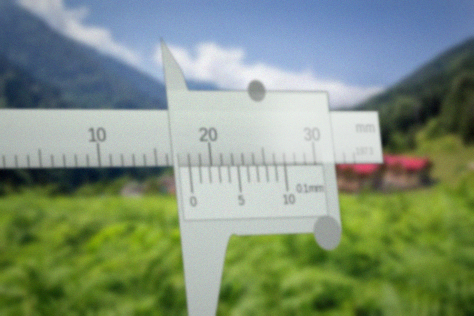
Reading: 18.0 mm
